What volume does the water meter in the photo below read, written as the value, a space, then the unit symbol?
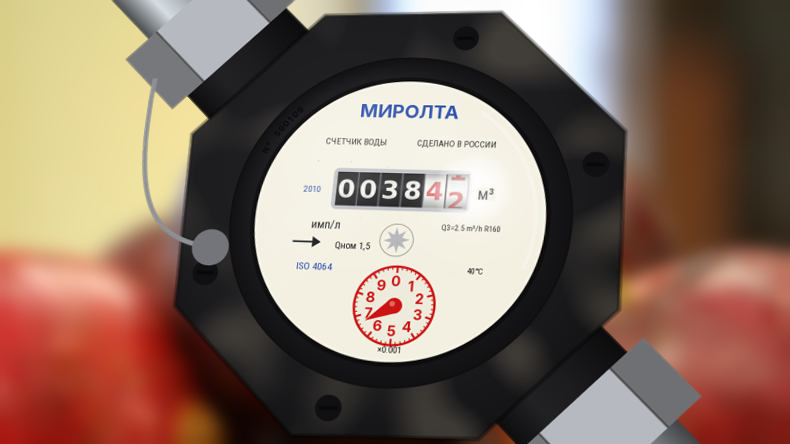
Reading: 38.416 m³
